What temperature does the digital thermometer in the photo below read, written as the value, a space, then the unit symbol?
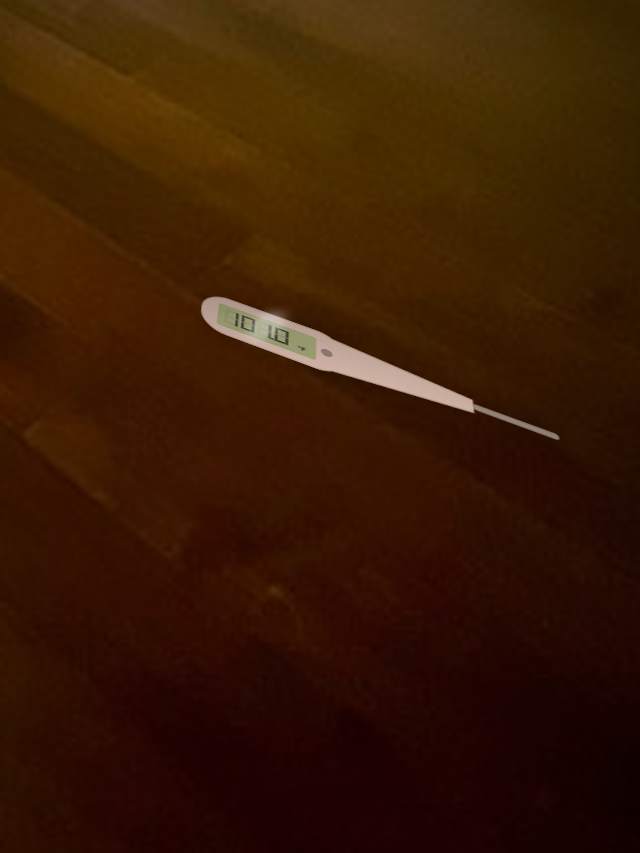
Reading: 101.0 °F
